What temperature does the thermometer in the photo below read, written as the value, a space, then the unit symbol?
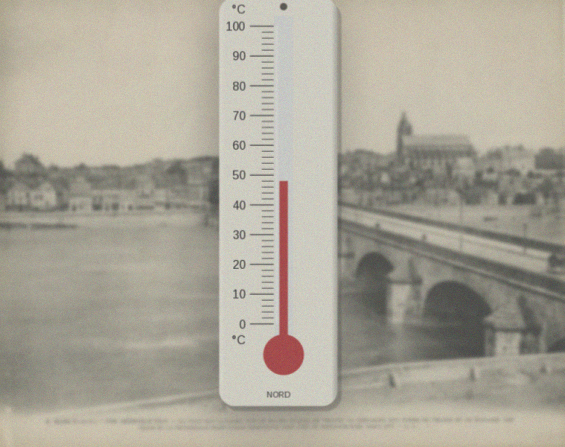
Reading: 48 °C
